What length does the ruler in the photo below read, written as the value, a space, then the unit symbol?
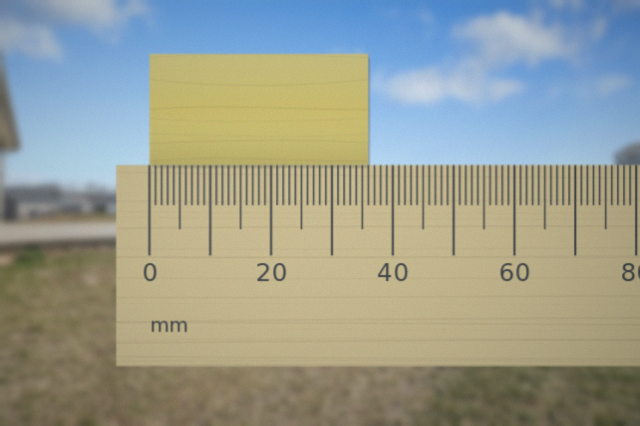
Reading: 36 mm
